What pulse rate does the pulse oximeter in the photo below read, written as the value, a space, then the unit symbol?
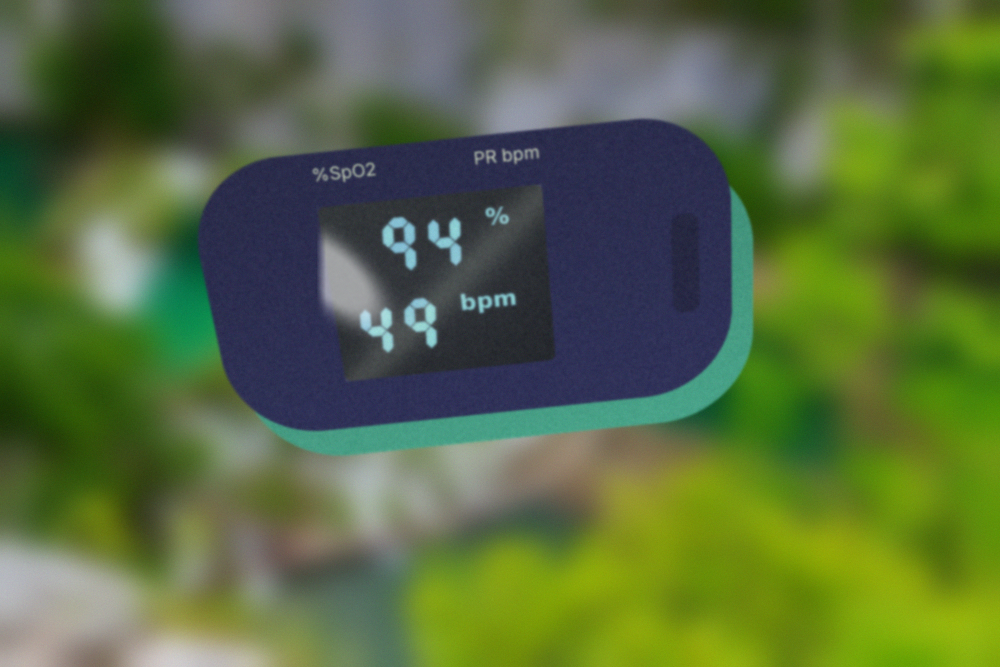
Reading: 49 bpm
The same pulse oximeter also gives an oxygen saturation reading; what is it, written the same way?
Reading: 94 %
